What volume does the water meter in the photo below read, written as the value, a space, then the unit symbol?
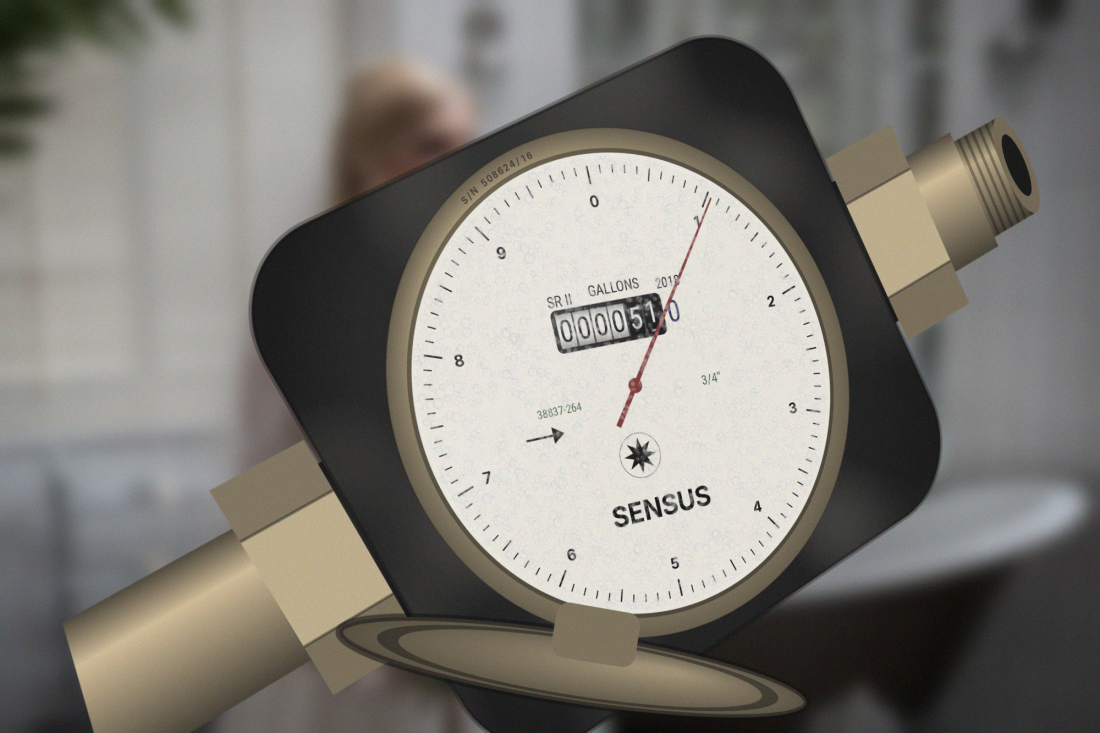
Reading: 511.0 gal
